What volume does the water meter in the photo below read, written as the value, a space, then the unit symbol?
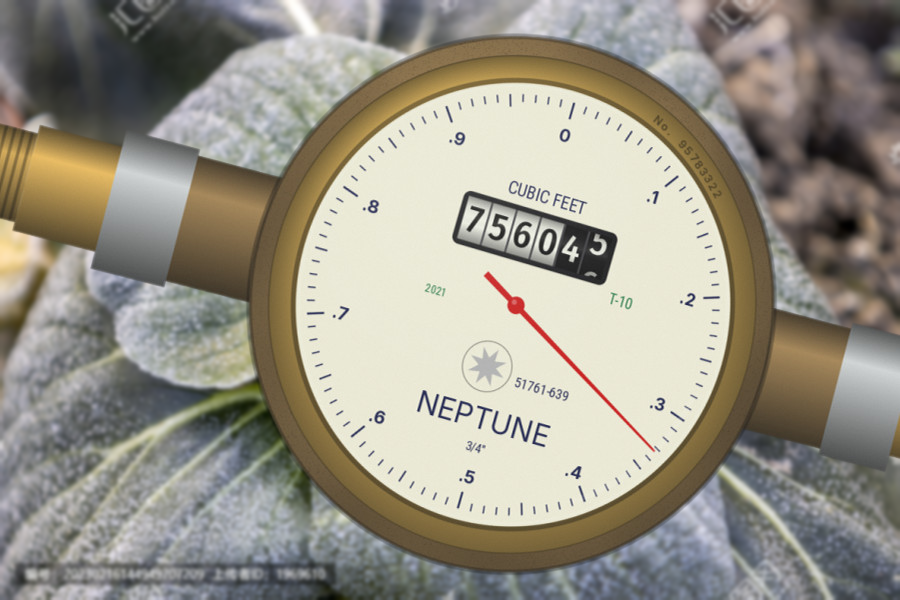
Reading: 756045.33 ft³
